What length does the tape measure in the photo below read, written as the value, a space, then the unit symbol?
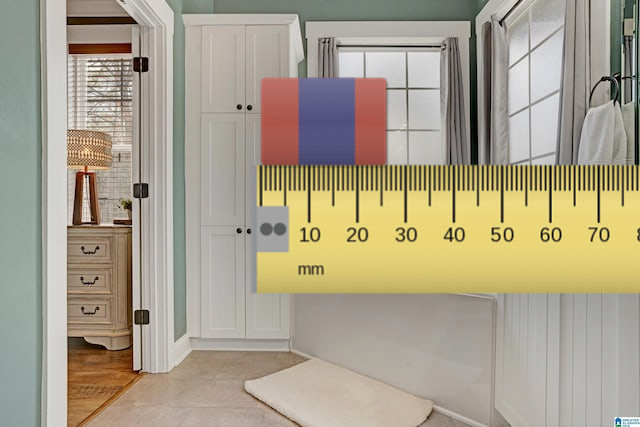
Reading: 26 mm
